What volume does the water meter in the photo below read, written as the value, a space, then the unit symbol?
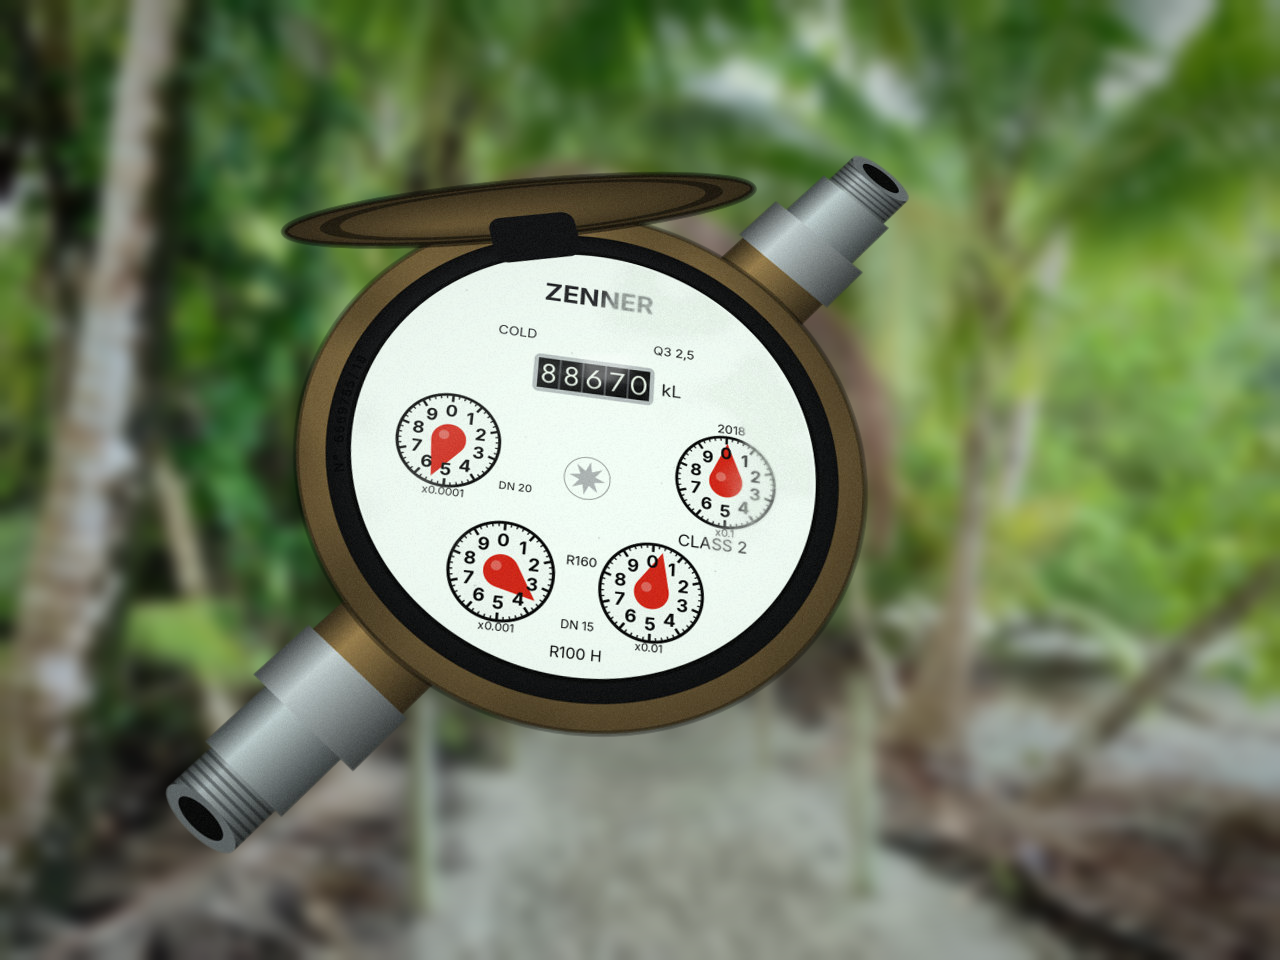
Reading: 88670.0035 kL
